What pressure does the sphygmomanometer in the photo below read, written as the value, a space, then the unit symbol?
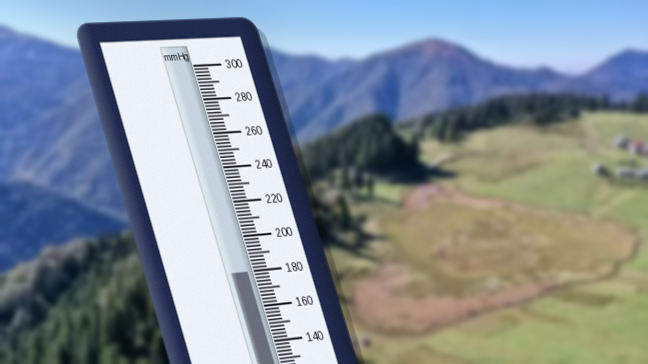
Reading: 180 mmHg
